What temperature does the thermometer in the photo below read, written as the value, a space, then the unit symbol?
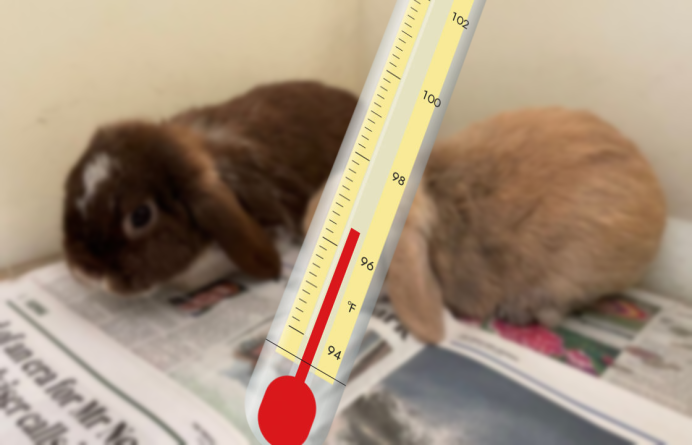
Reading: 96.5 °F
